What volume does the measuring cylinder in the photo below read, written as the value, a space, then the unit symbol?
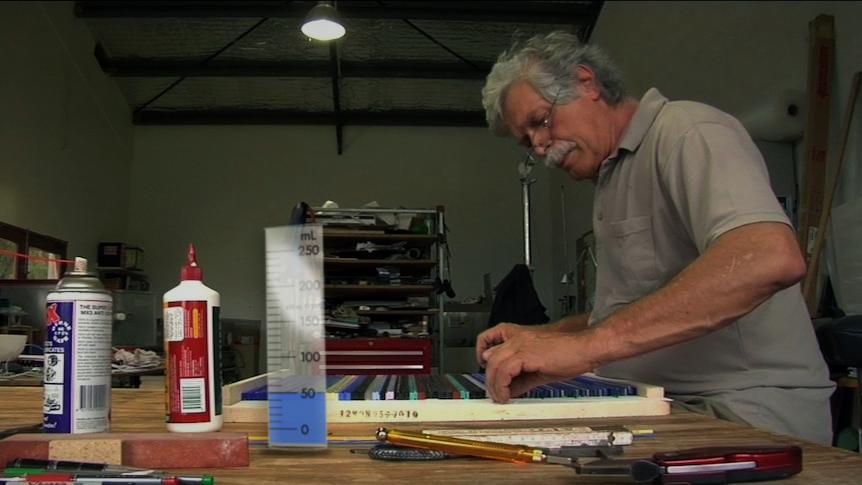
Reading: 50 mL
